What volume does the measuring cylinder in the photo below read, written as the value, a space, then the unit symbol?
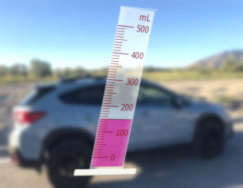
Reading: 150 mL
